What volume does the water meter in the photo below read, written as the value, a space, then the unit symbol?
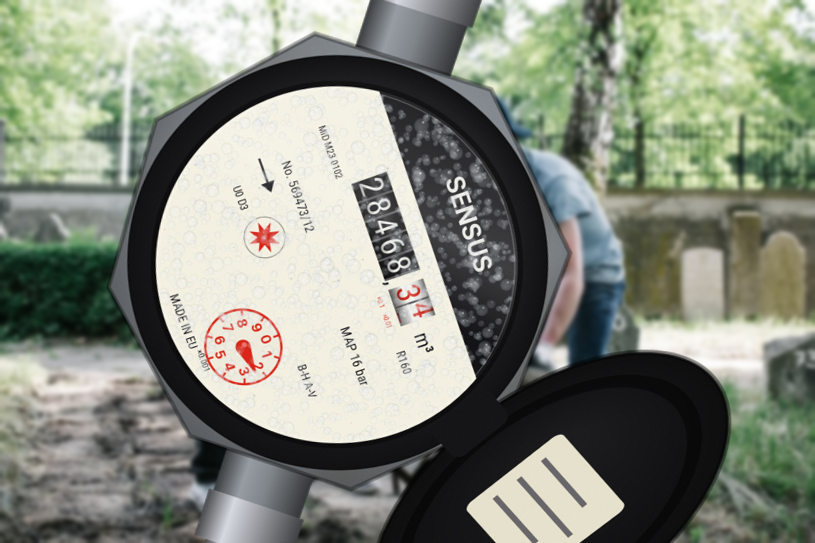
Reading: 28468.342 m³
